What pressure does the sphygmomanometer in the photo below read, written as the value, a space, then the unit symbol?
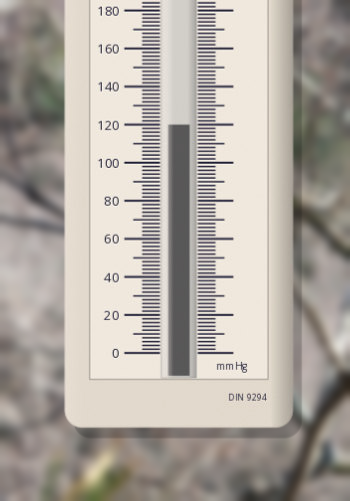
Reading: 120 mmHg
